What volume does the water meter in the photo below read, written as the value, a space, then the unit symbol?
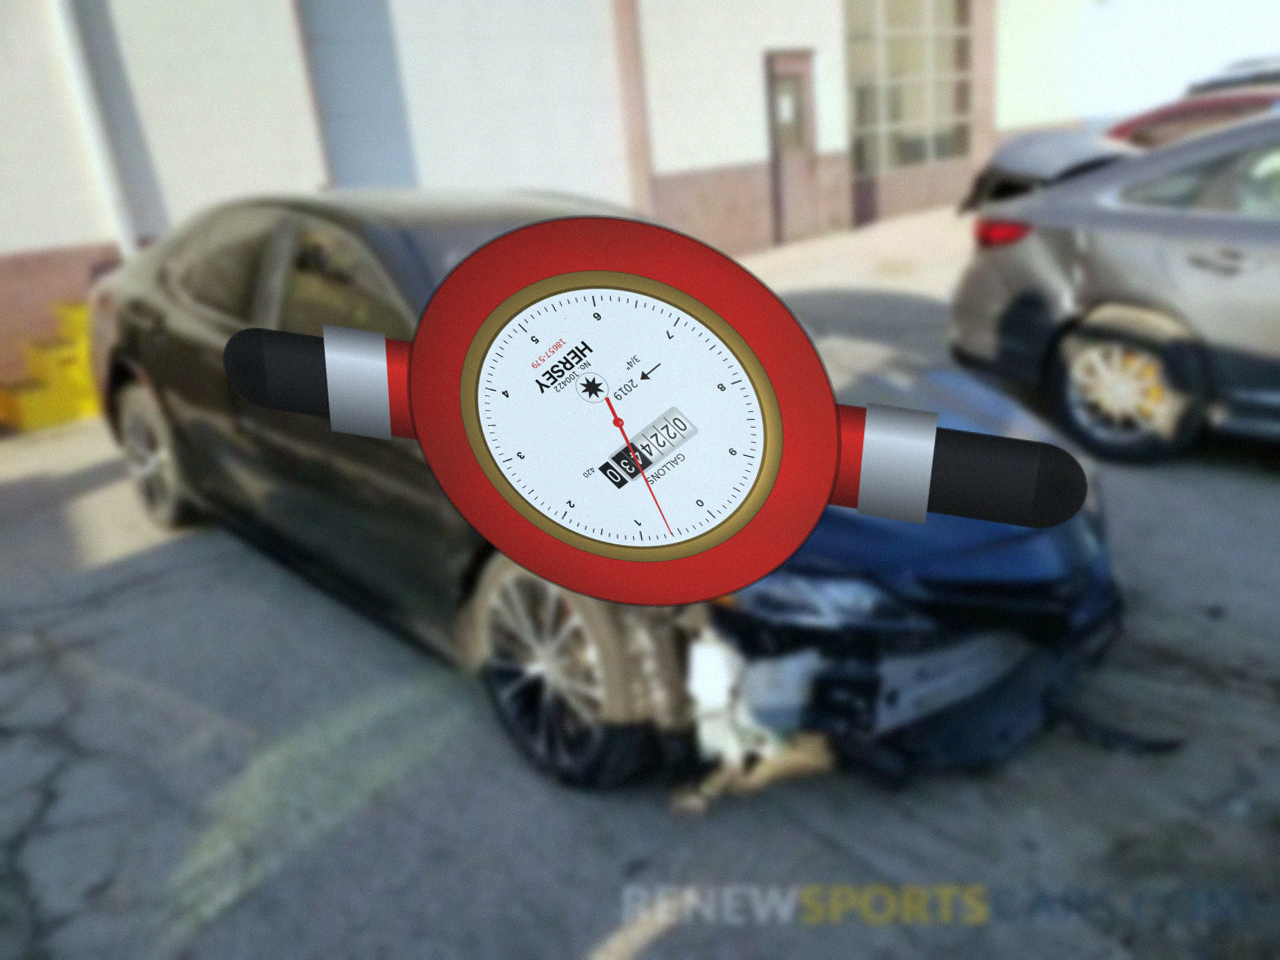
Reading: 224430.6 gal
